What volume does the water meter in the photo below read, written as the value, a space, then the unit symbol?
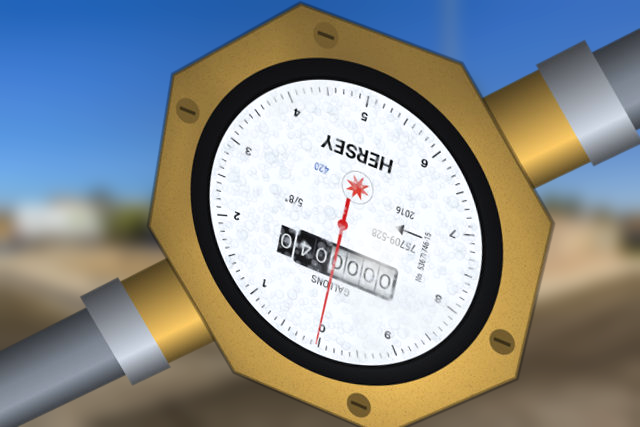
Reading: 40.0 gal
